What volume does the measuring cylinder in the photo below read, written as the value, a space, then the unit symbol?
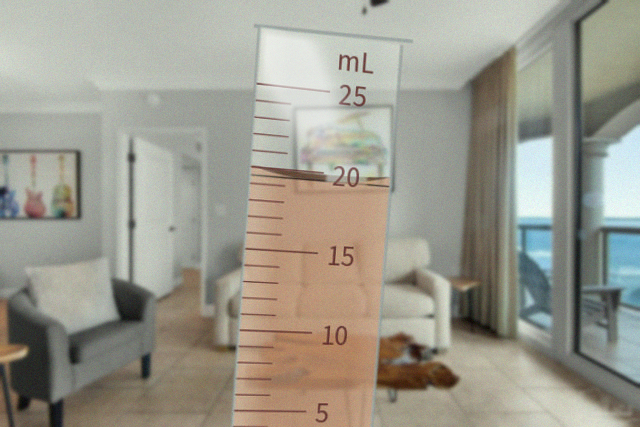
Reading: 19.5 mL
